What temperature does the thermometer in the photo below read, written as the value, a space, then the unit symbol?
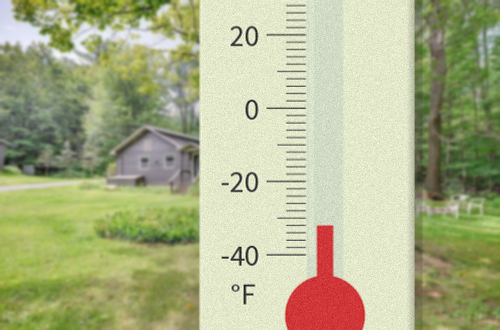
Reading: -32 °F
